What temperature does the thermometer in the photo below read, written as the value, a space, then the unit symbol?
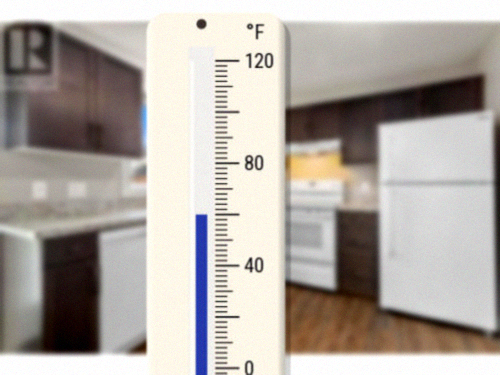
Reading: 60 °F
